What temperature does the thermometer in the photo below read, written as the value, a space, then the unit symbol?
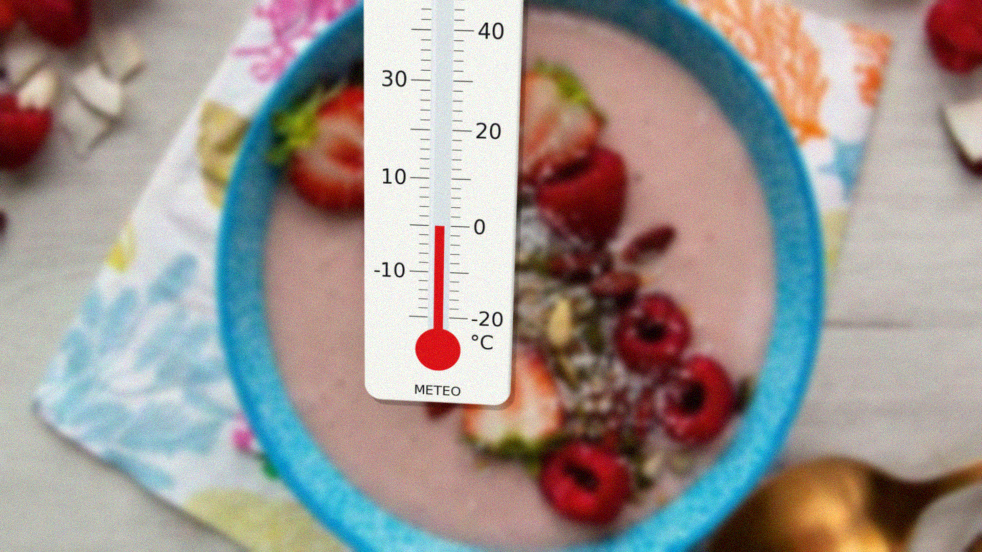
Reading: 0 °C
